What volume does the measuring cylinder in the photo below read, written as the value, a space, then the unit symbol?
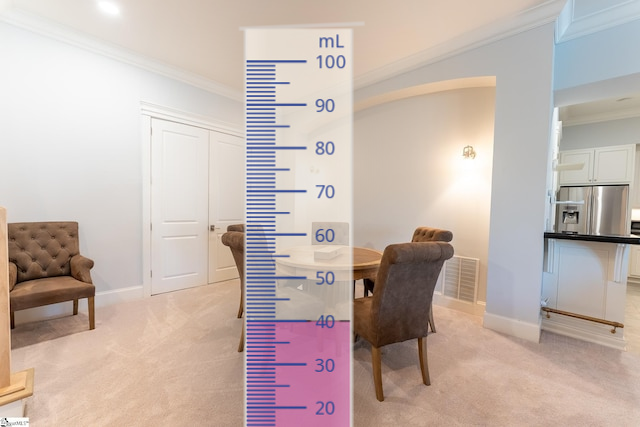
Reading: 40 mL
